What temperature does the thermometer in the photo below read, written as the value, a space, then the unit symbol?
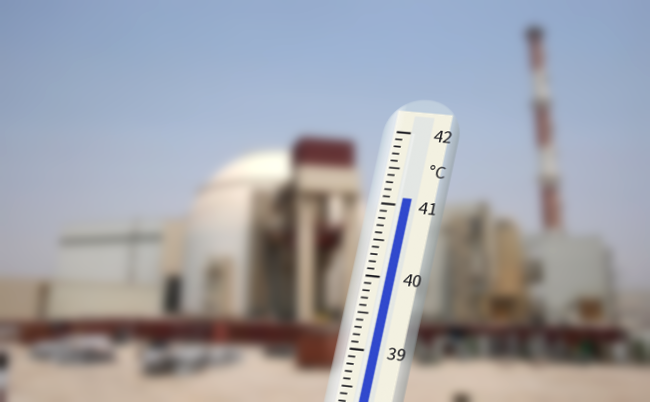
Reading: 41.1 °C
